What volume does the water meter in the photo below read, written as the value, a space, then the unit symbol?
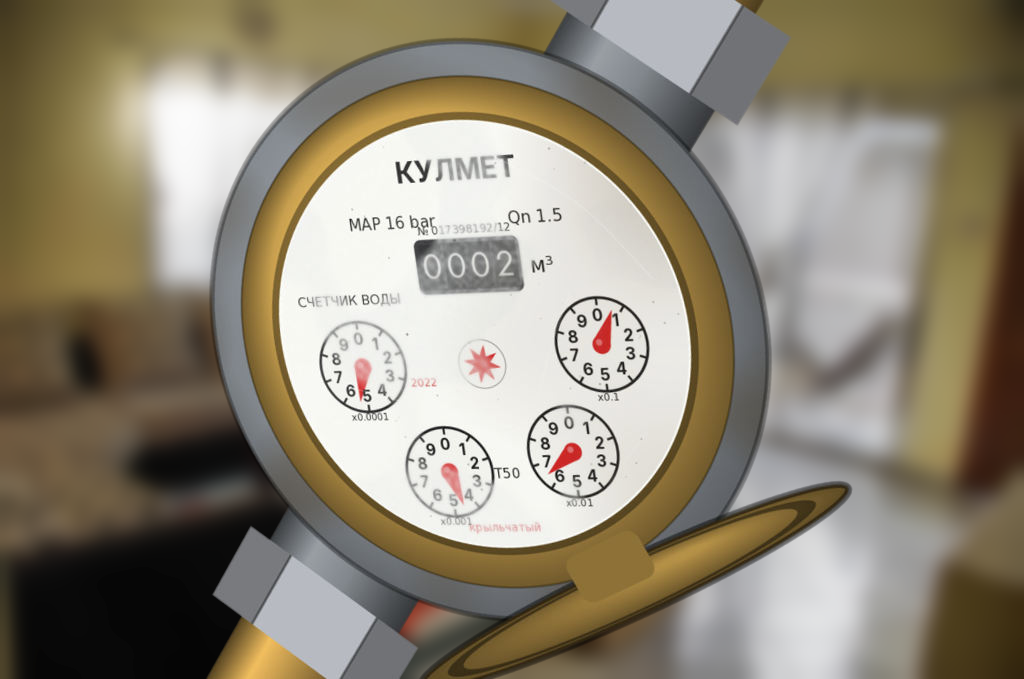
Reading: 2.0645 m³
